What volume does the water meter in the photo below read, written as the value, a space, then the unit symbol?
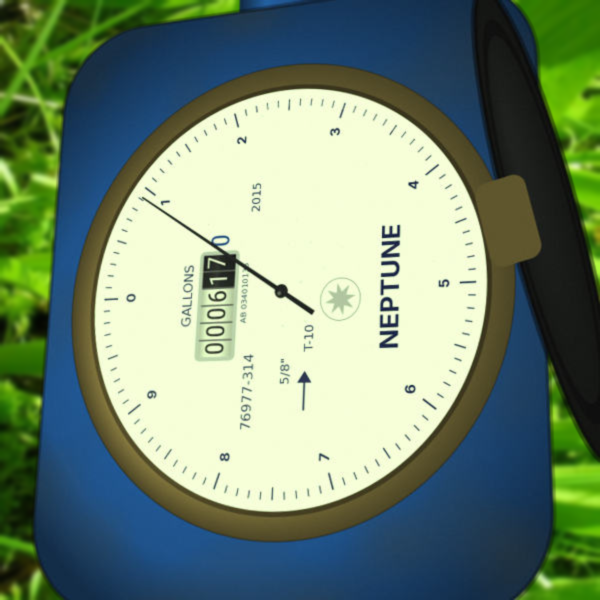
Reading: 6170.9 gal
